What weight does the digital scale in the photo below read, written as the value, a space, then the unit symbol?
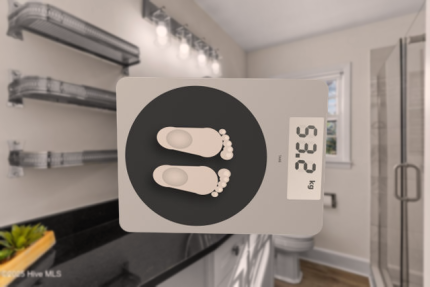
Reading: 53.2 kg
